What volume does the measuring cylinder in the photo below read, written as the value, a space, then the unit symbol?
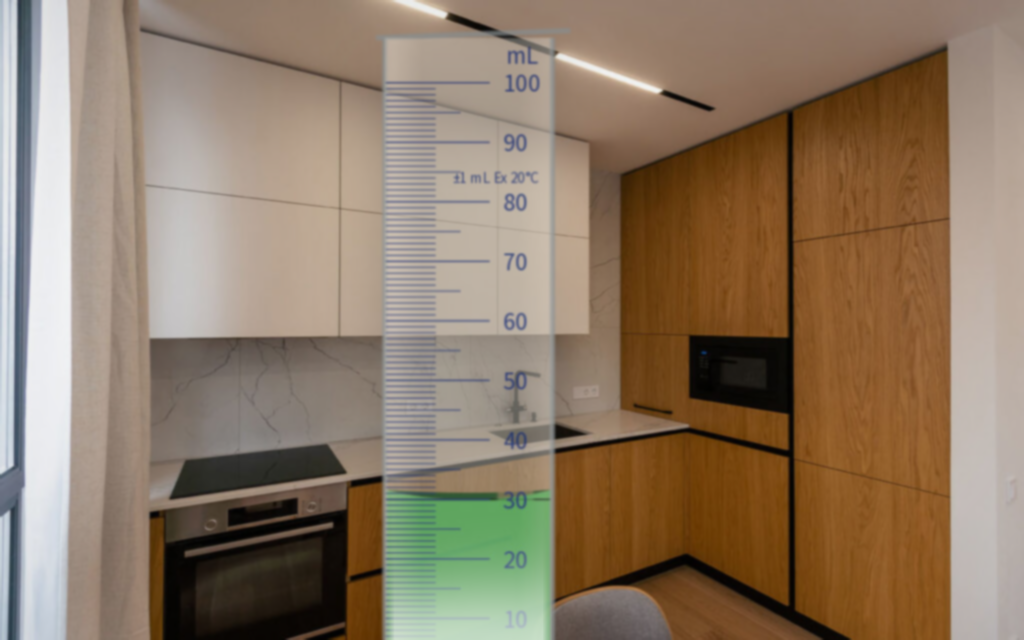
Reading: 30 mL
